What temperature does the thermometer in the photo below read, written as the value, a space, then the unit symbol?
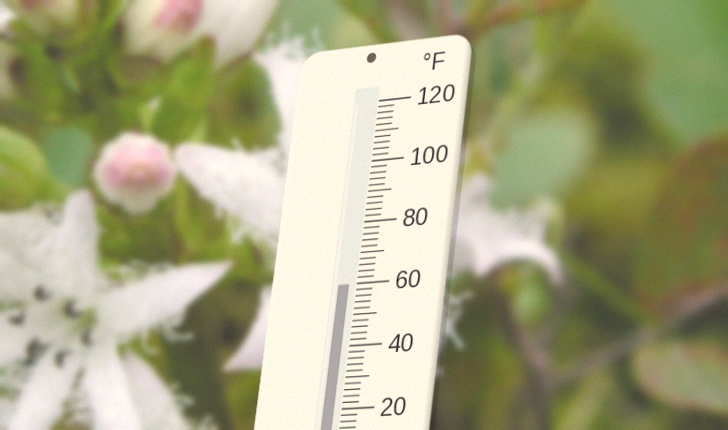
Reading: 60 °F
